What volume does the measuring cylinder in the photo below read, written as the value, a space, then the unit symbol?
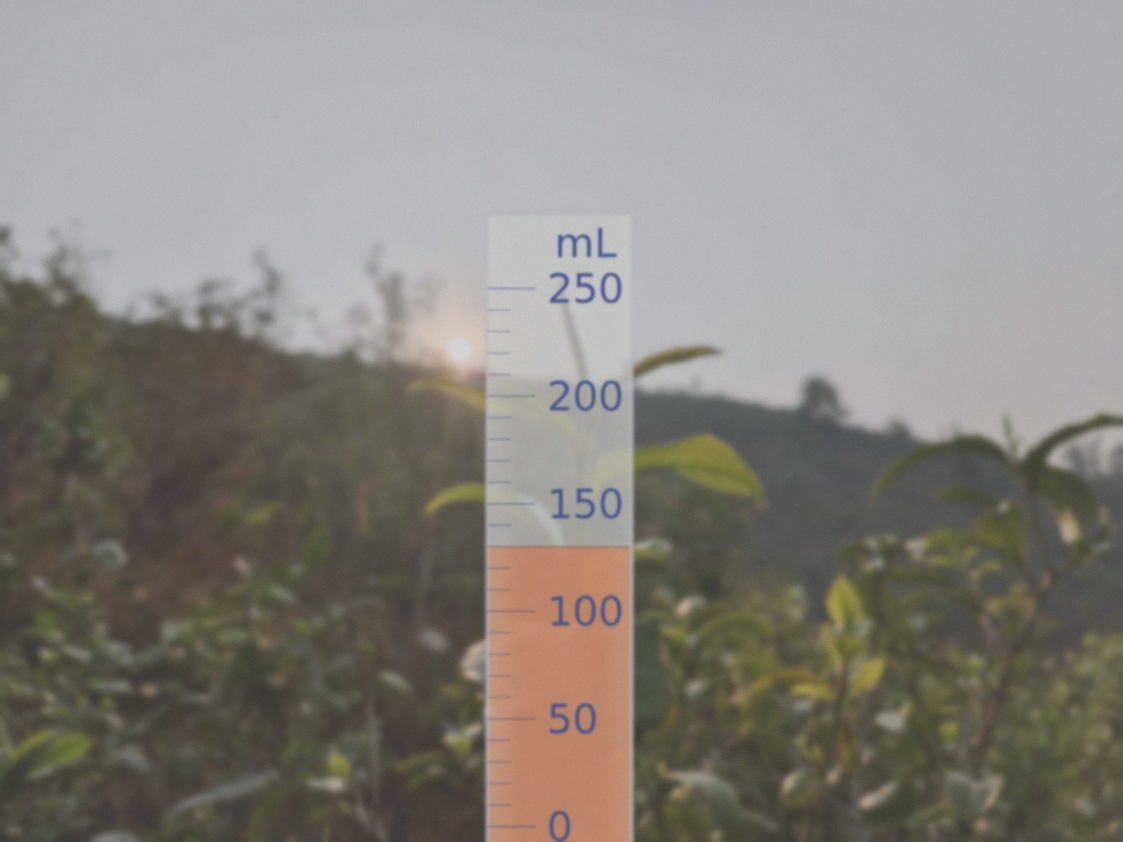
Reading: 130 mL
